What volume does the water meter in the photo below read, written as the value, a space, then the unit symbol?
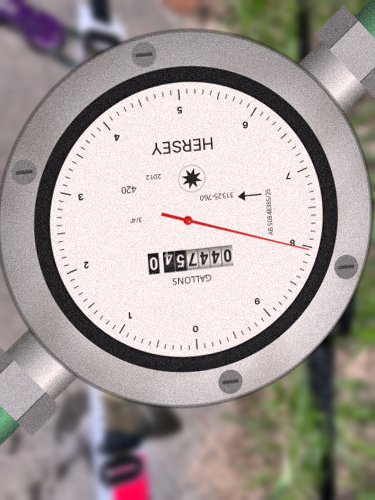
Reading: 447538.0 gal
